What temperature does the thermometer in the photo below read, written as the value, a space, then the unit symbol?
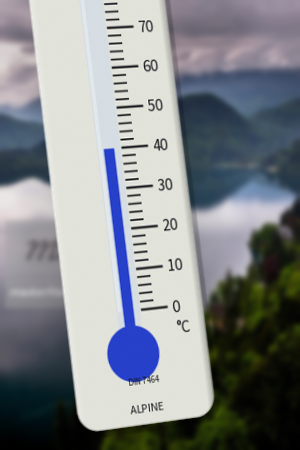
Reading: 40 °C
